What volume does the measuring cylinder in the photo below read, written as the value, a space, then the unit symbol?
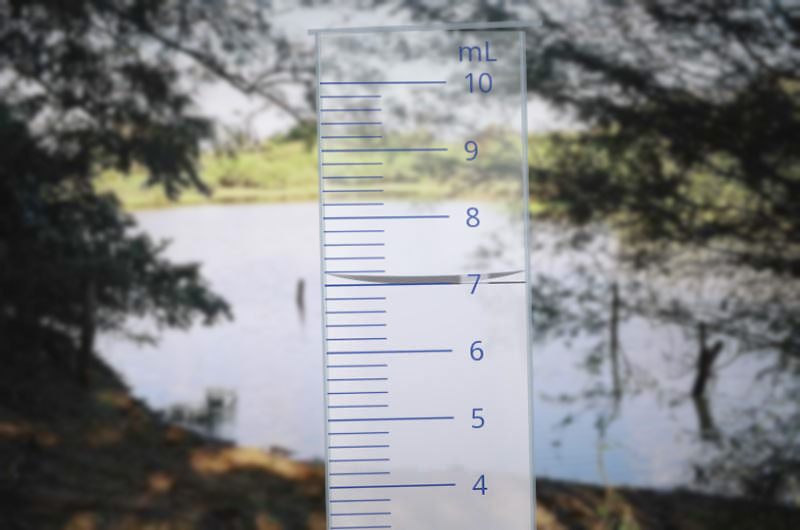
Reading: 7 mL
